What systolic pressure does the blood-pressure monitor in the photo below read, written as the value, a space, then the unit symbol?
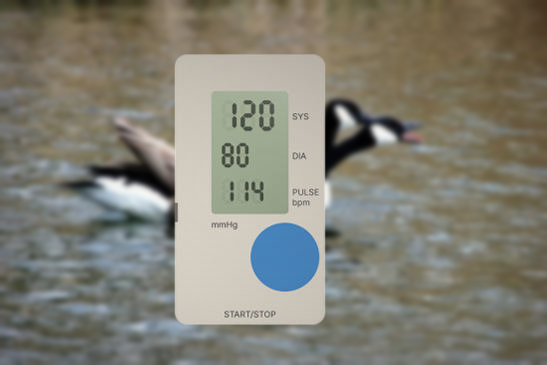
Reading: 120 mmHg
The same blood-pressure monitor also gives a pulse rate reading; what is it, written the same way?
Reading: 114 bpm
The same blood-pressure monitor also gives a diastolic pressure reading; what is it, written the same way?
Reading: 80 mmHg
